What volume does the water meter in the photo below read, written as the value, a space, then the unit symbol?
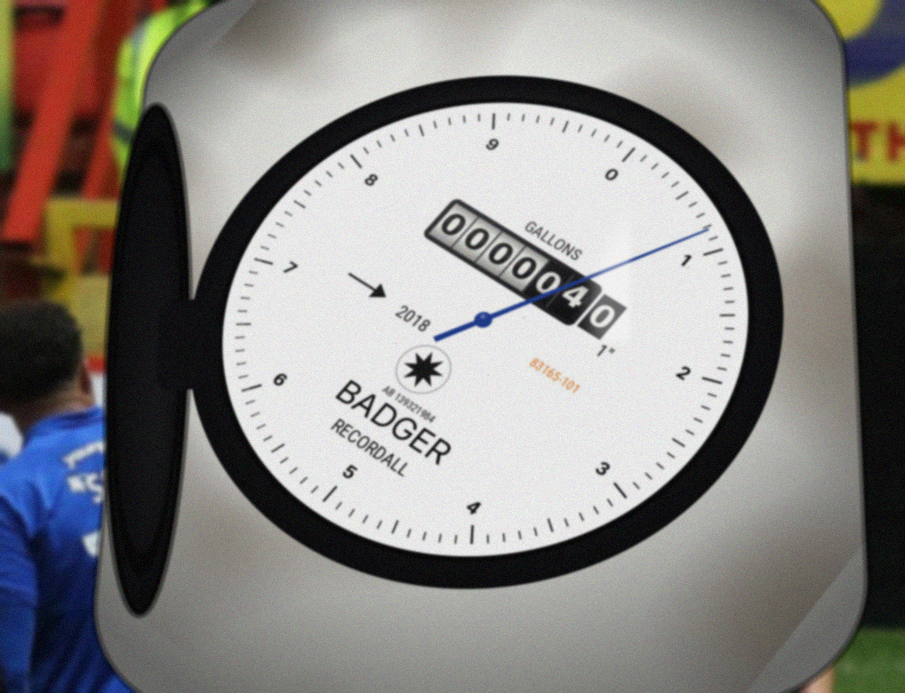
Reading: 40.8 gal
